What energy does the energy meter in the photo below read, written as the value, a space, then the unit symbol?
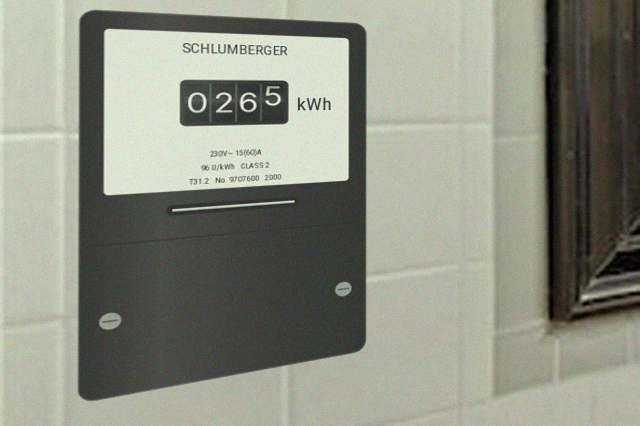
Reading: 265 kWh
